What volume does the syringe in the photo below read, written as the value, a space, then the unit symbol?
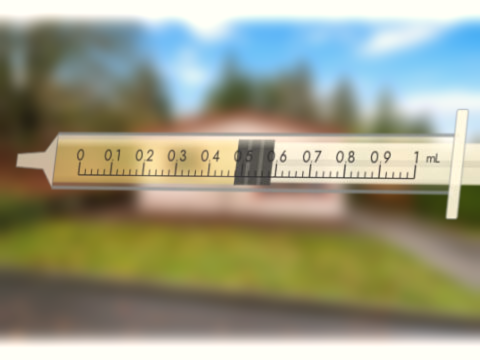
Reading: 0.48 mL
